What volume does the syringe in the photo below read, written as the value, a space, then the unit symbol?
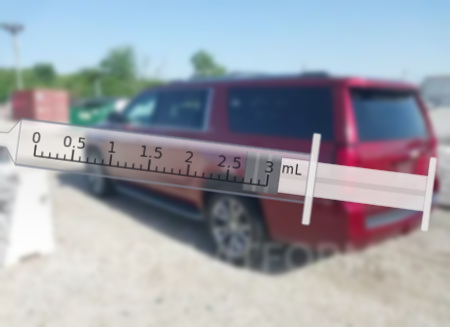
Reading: 2.7 mL
